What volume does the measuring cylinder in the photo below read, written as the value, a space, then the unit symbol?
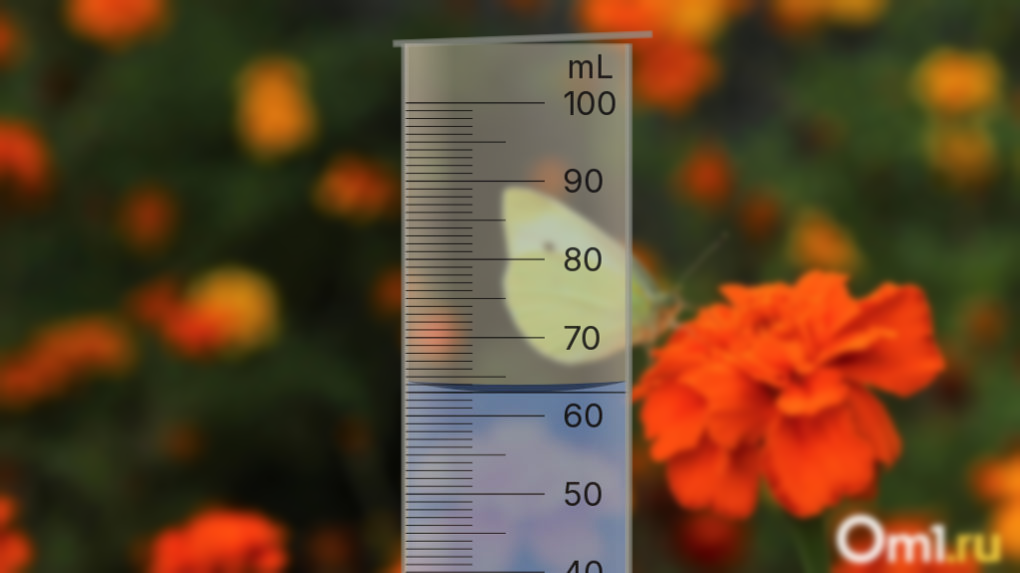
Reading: 63 mL
